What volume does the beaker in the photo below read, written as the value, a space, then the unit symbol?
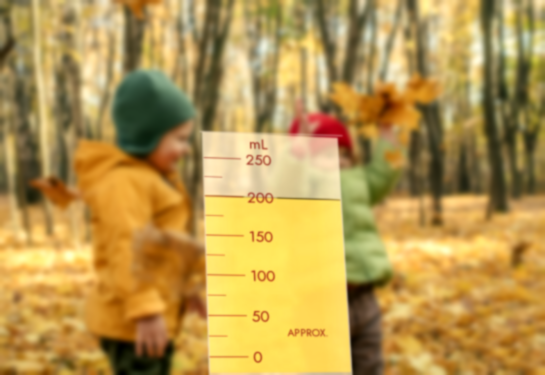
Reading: 200 mL
